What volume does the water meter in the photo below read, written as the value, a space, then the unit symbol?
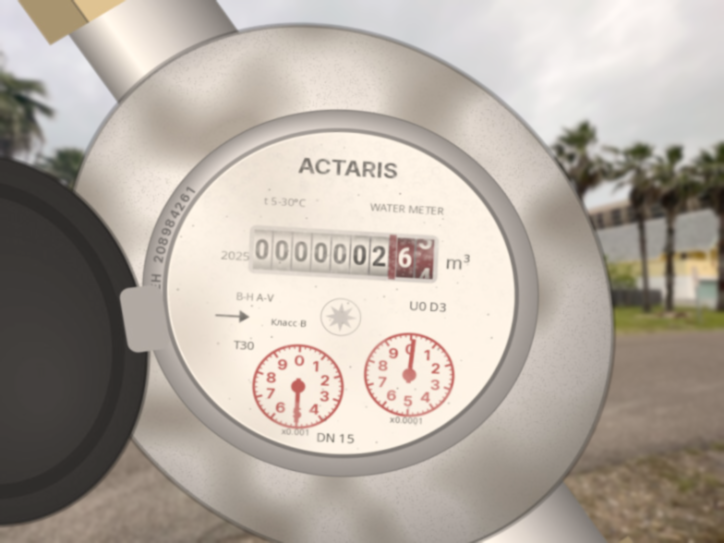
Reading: 2.6350 m³
